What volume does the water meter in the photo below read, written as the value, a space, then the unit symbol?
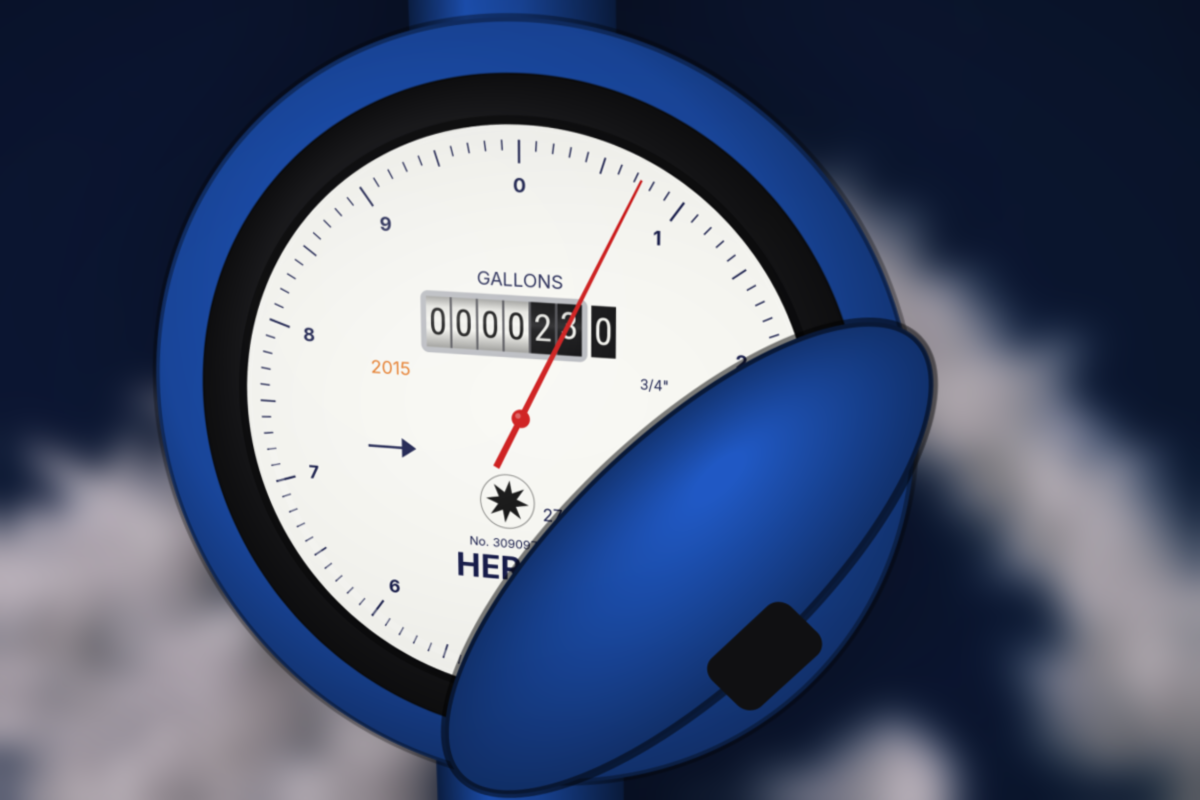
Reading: 230.7 gal
